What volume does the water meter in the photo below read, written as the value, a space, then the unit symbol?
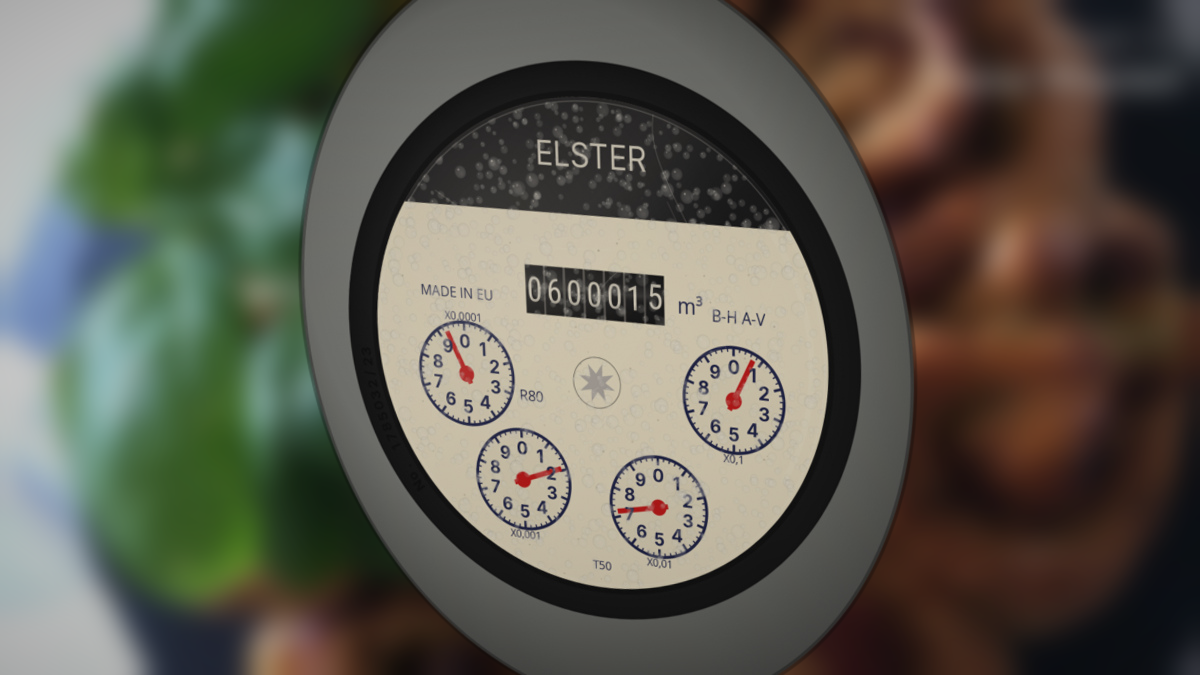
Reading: 600015.0719 m³
